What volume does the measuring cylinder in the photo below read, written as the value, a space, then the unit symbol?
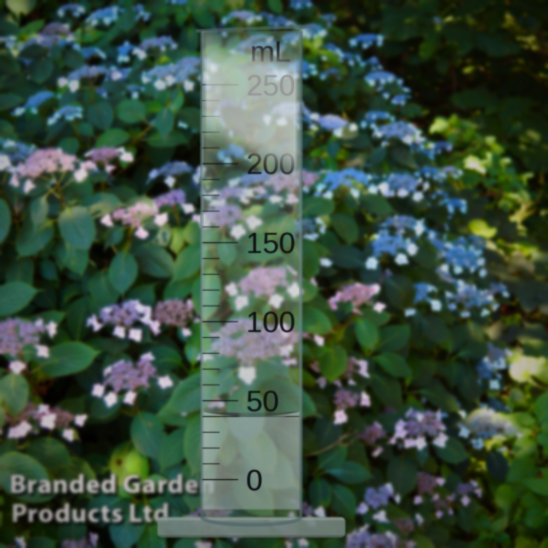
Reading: 40 mL
